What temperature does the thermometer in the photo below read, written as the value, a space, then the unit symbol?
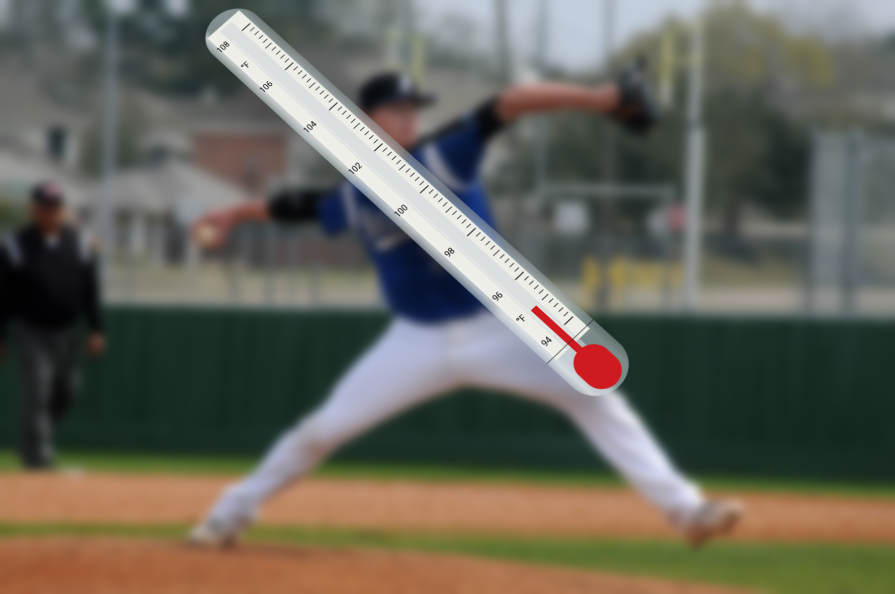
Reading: 95 °F
